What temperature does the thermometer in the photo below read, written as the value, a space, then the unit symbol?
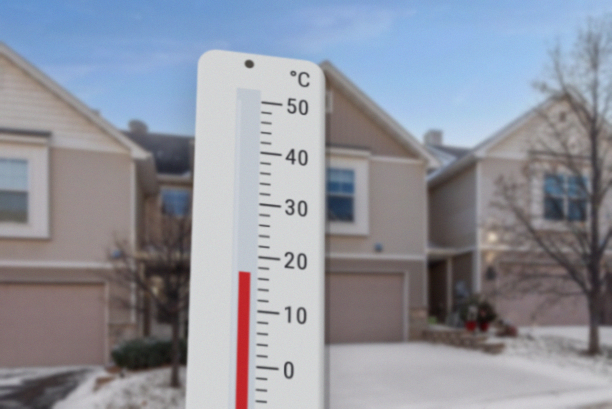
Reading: 17 °C
